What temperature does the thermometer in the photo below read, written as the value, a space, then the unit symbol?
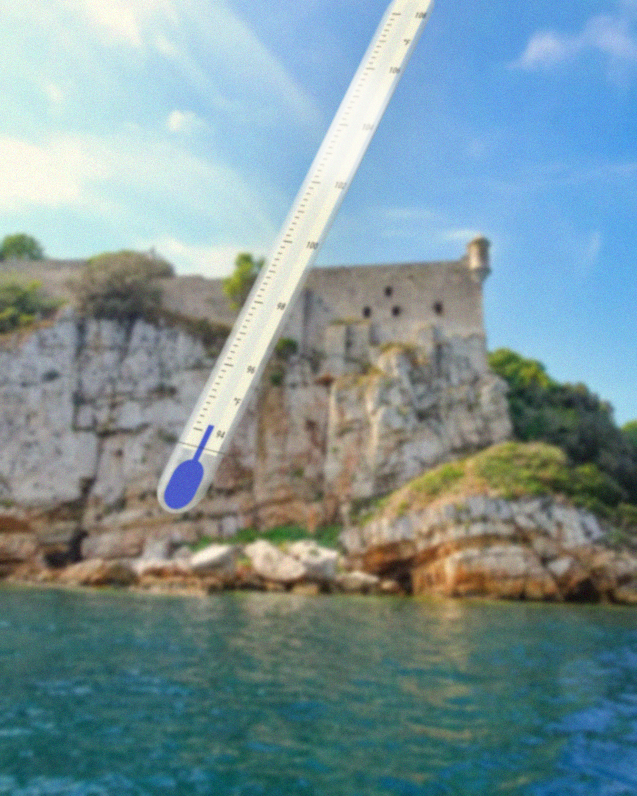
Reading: 94.2 °F
